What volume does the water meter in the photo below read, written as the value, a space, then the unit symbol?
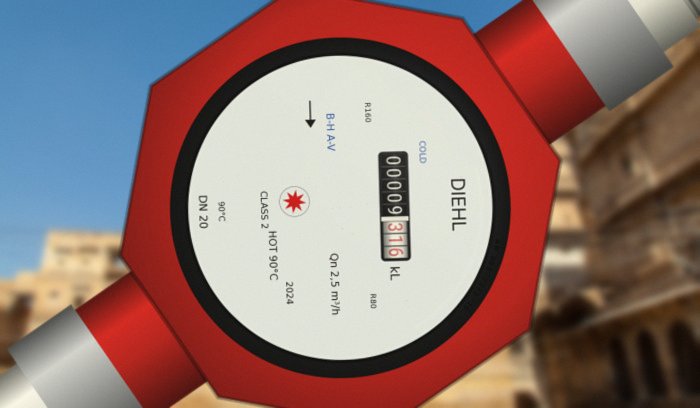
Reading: 9.316 kL
